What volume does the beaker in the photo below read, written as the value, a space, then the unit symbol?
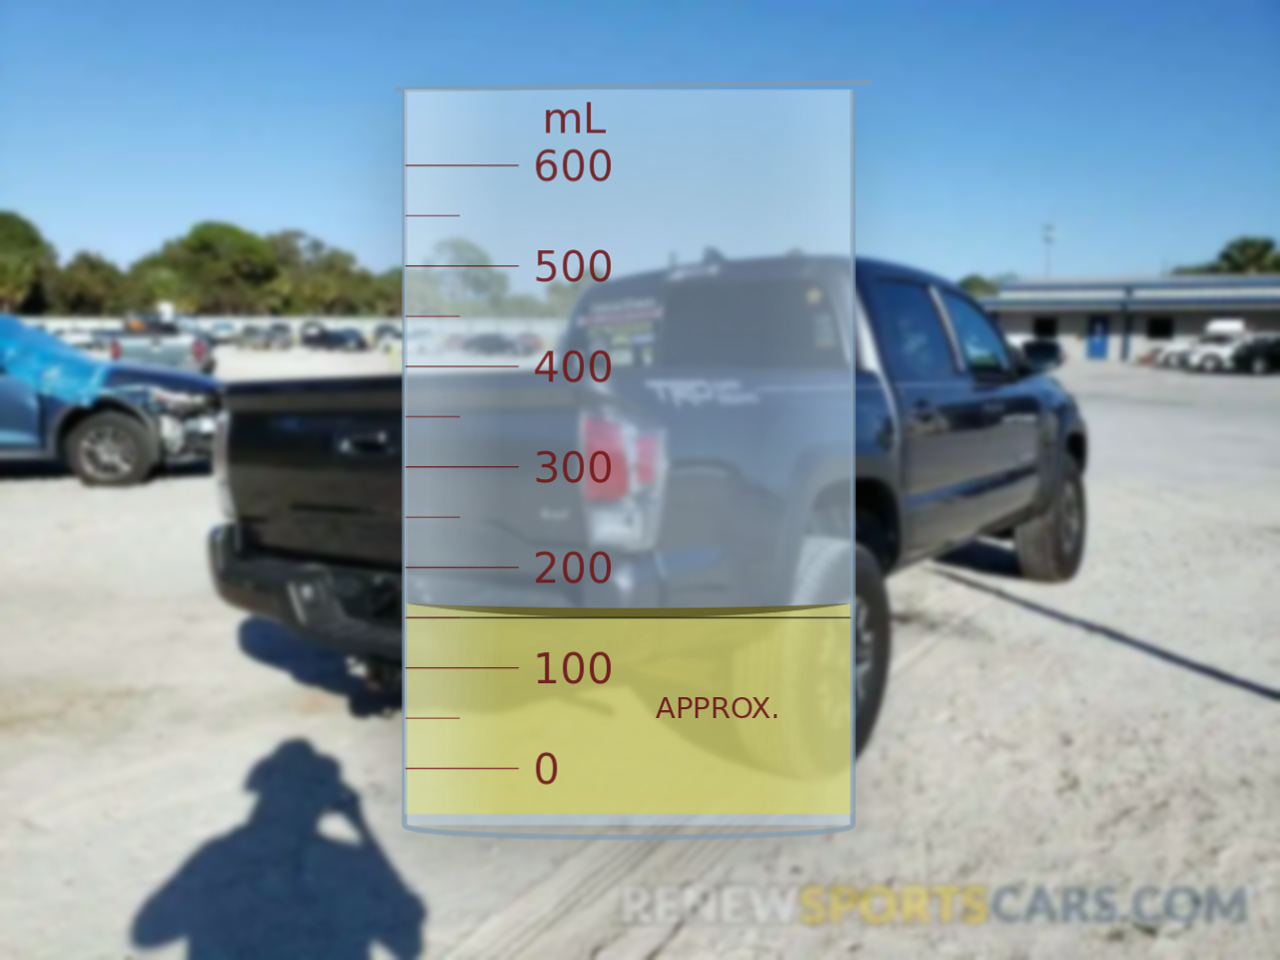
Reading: 150 mL
